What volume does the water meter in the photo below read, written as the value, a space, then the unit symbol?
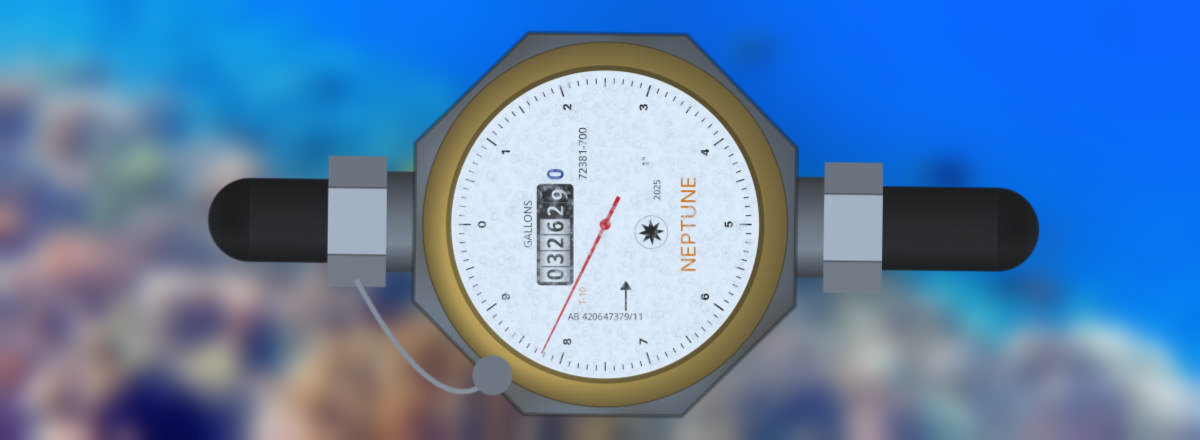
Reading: 326288.2 gal
